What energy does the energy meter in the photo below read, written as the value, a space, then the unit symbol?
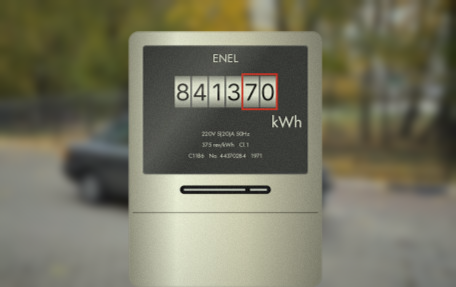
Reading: 8413.70 kWh
